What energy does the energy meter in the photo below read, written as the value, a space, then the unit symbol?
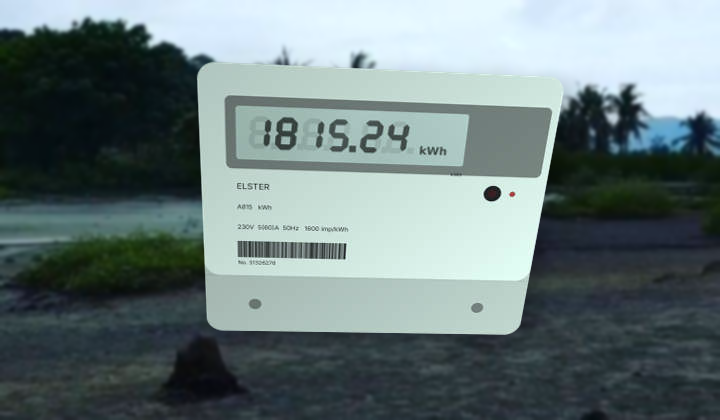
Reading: 1815.24 kWh
